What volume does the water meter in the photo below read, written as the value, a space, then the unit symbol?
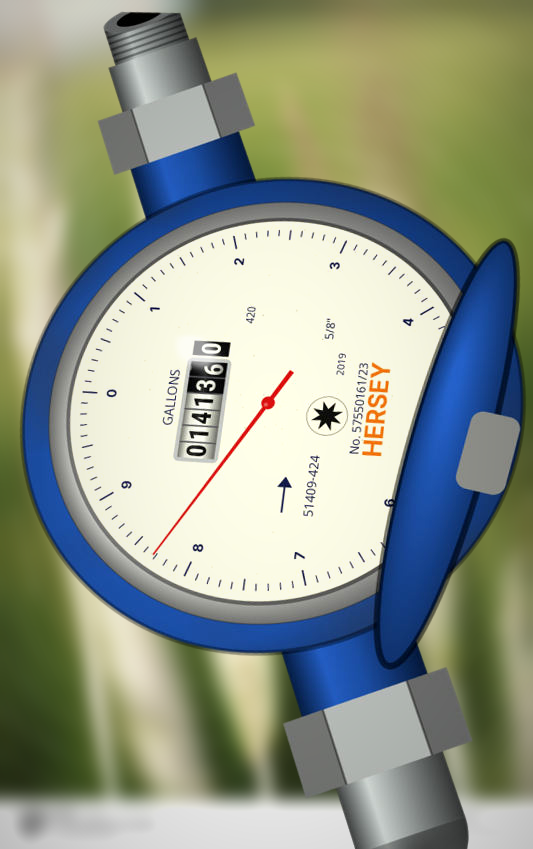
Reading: 141358.3 gal
